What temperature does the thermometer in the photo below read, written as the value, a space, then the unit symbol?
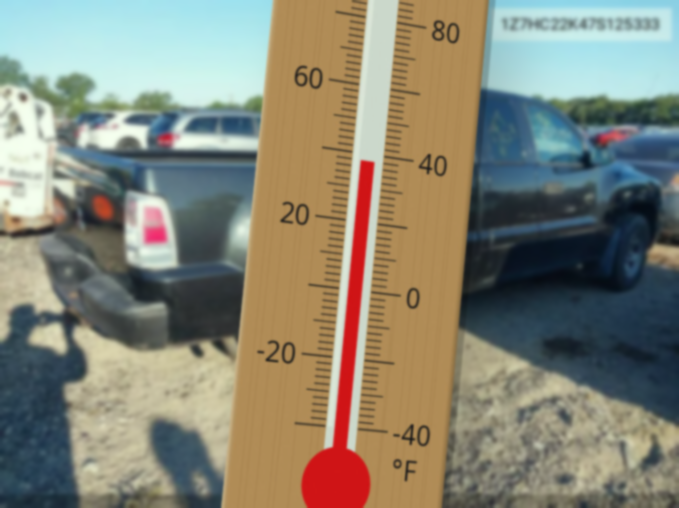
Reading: 38 °F
